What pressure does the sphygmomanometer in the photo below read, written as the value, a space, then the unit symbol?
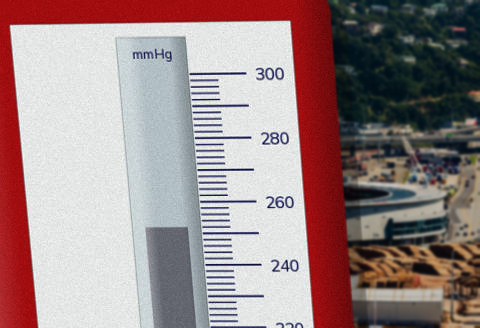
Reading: 252 mmHg
